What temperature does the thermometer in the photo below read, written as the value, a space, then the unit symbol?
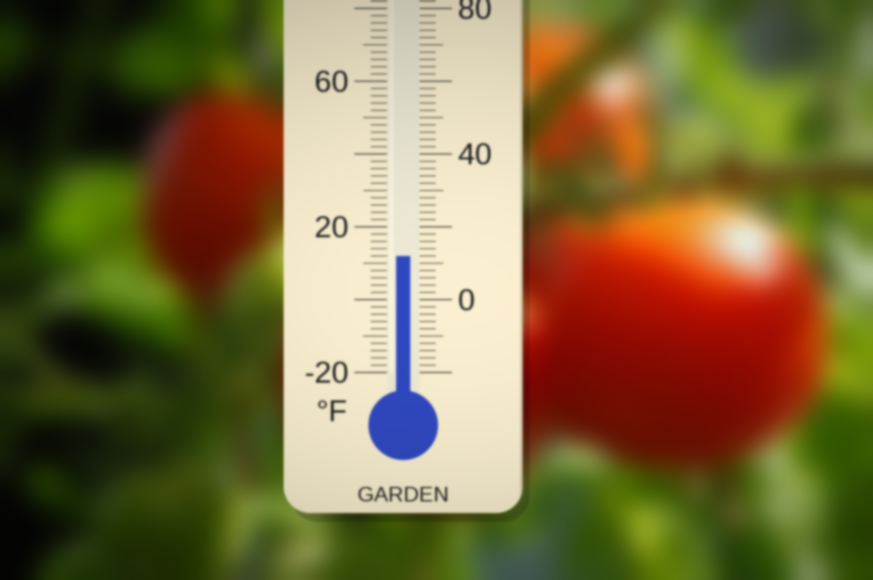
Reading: 12 °F
